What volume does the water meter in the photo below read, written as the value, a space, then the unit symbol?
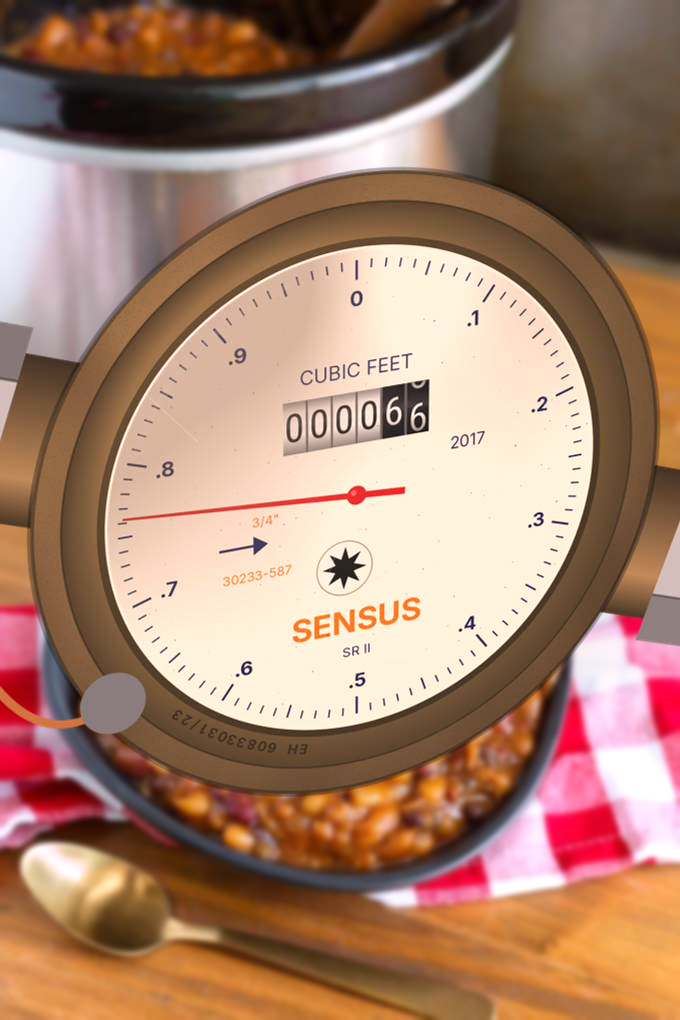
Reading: 65.76 ft³
